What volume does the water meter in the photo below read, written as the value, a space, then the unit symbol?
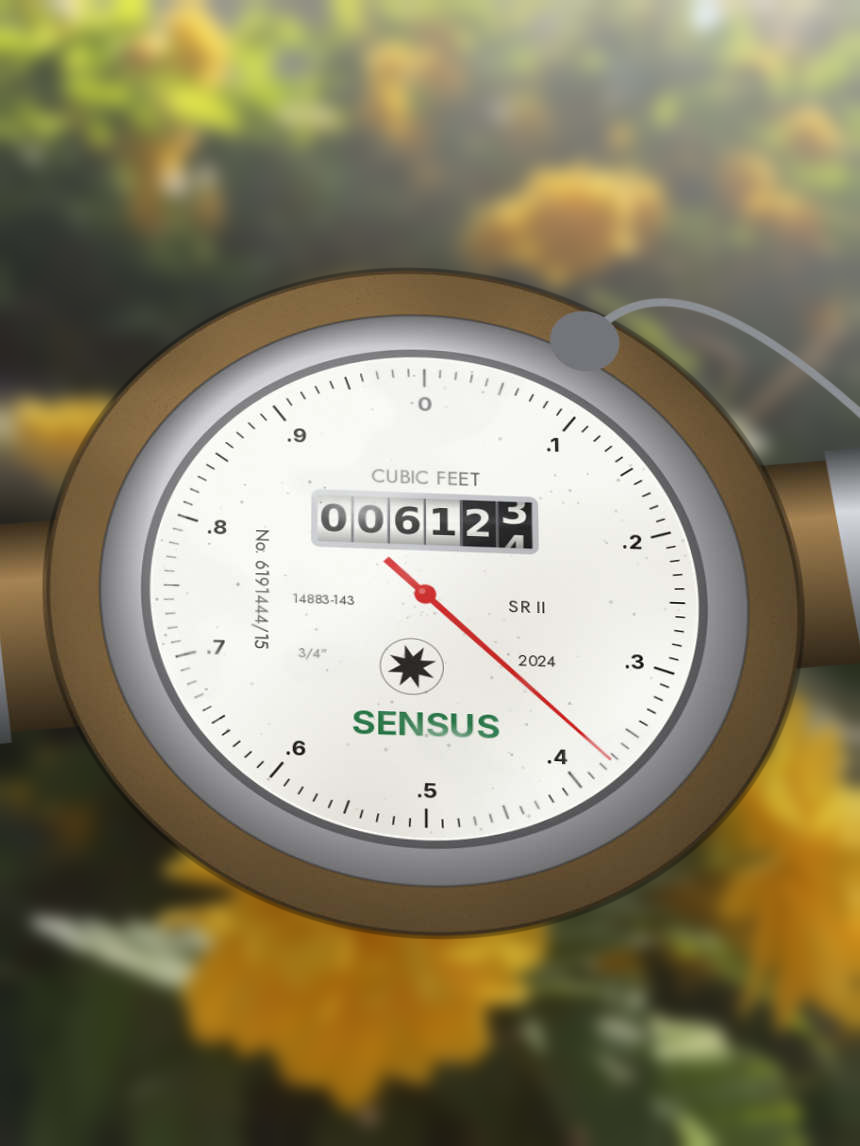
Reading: 6123.37 ft³
